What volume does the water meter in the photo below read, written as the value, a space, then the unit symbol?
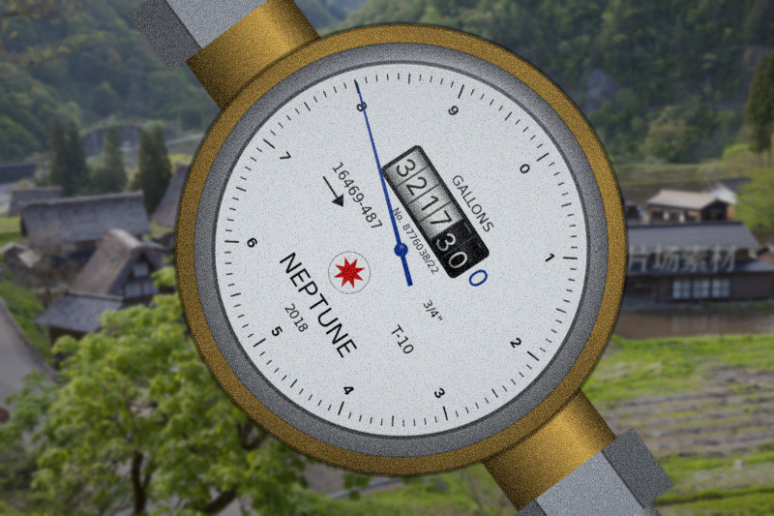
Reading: 3217298.0 gal
